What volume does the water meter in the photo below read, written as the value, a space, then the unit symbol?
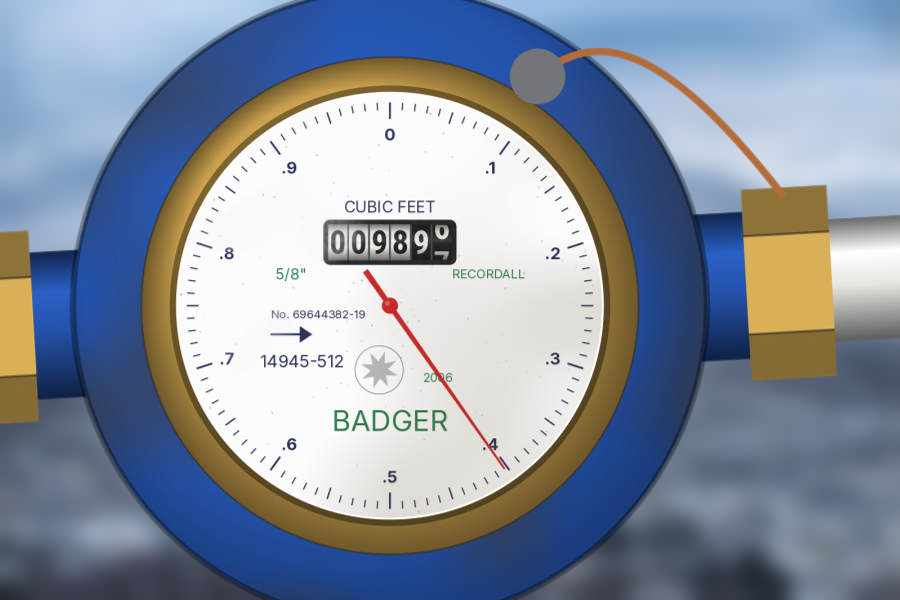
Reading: 9896.40 ft³
